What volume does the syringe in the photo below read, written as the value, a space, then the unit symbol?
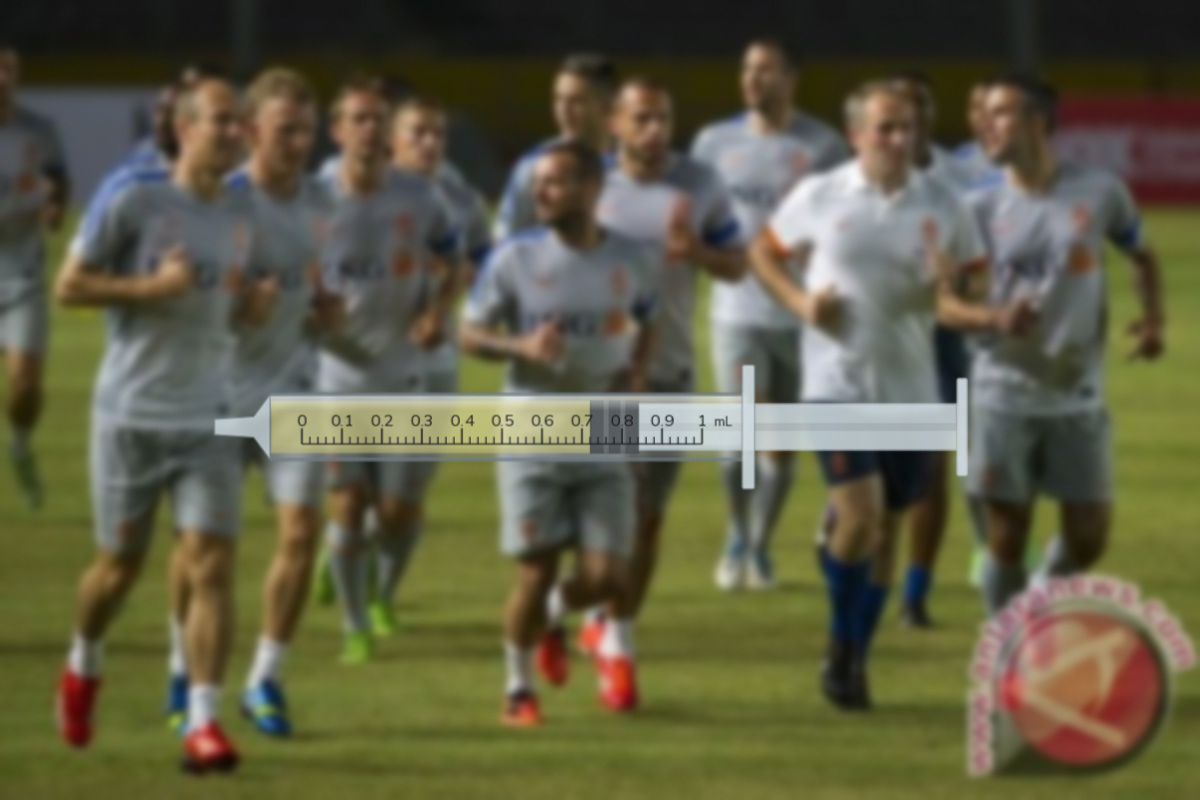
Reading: 0.72 mL
